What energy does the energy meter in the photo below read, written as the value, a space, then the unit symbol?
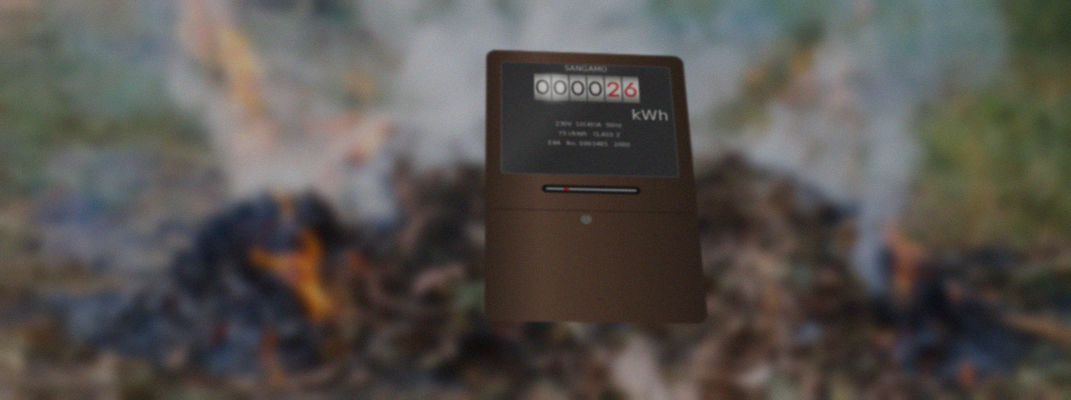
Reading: 0.26 kWh
